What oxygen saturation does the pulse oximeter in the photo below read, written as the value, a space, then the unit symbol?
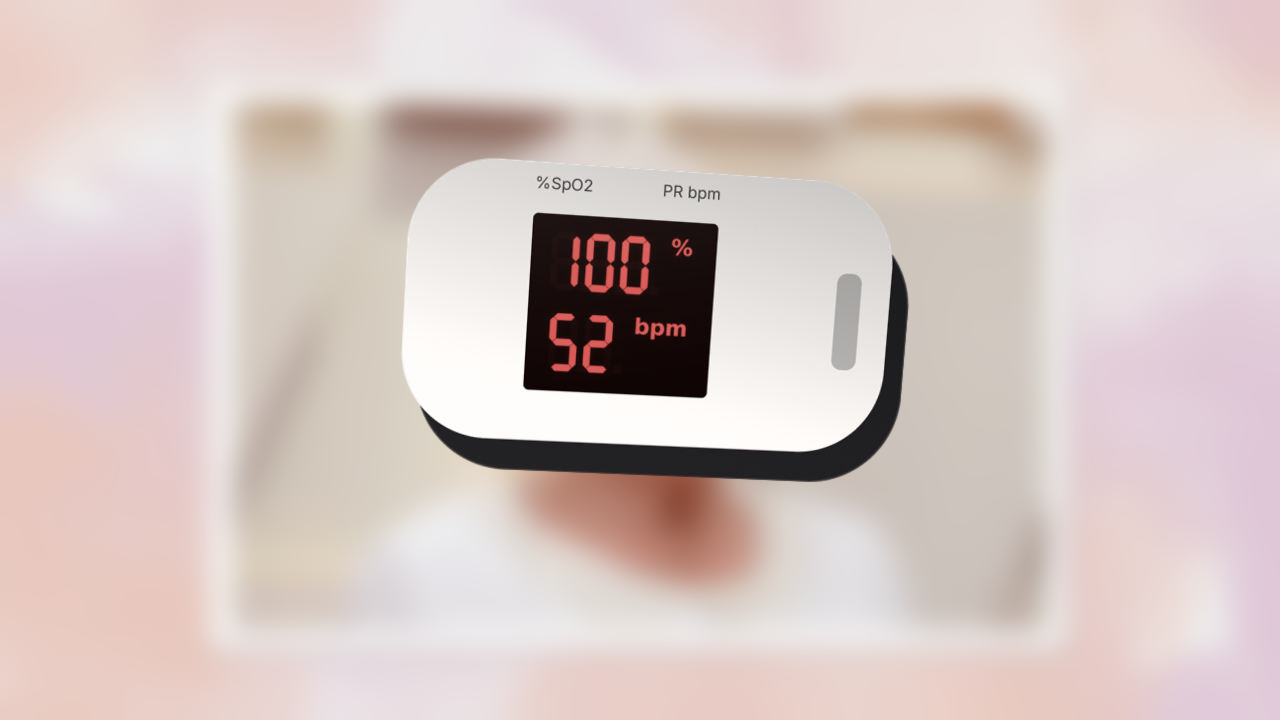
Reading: 100 %
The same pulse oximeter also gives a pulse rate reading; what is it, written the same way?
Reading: 52 bpm
